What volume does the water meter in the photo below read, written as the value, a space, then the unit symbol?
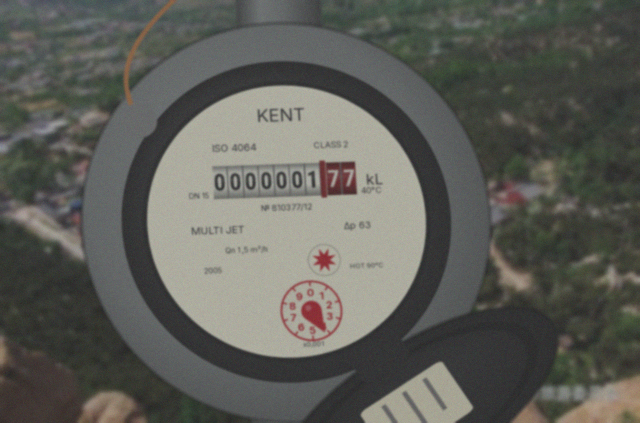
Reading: 1.774 kL
